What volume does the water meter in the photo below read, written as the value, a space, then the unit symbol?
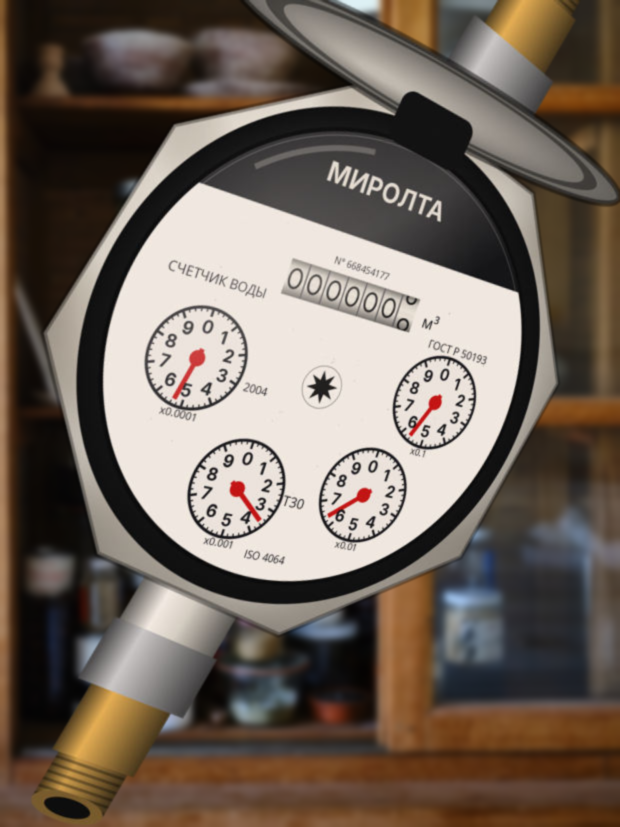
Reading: 8.5635 m³
